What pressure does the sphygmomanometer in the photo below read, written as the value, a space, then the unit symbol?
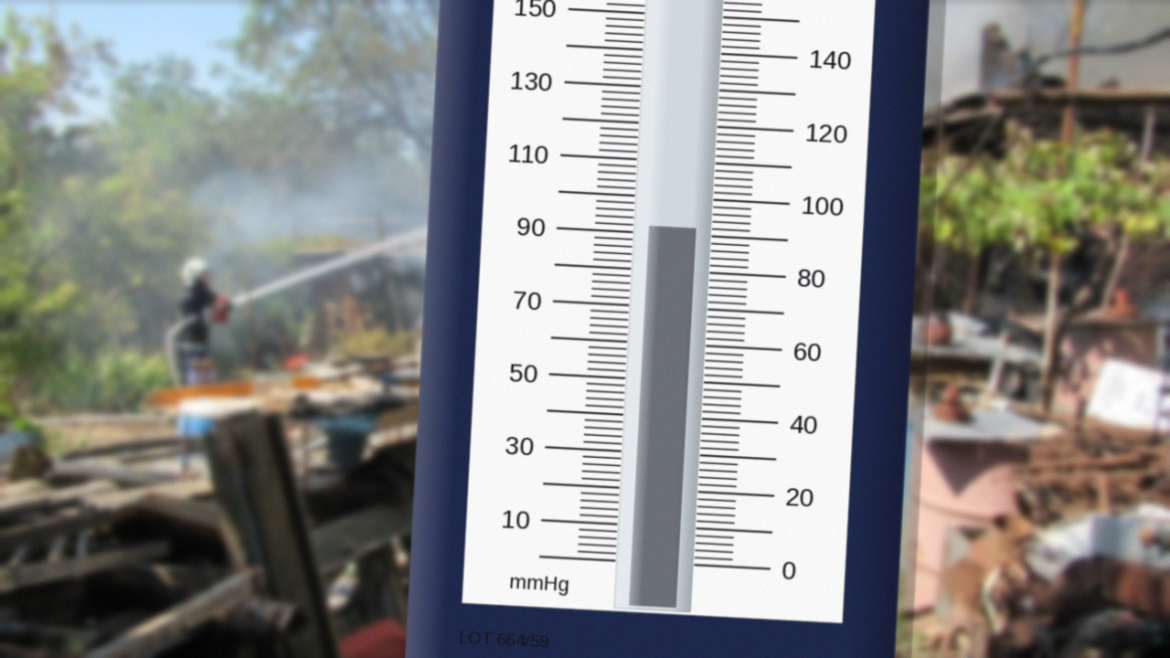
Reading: 92 mmHg
